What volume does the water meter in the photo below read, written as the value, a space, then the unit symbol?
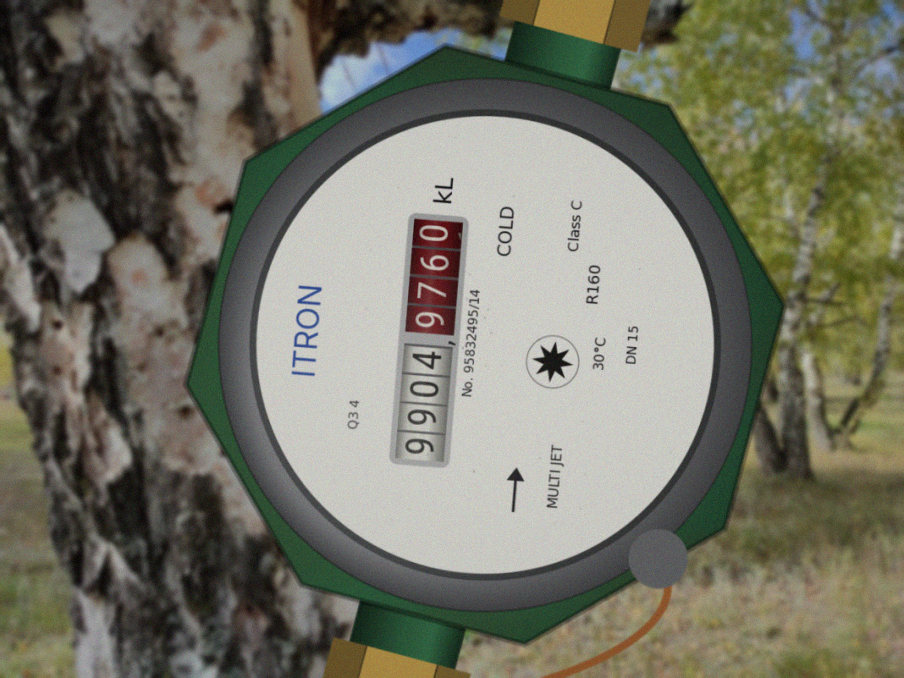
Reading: 9904.9760 kL
